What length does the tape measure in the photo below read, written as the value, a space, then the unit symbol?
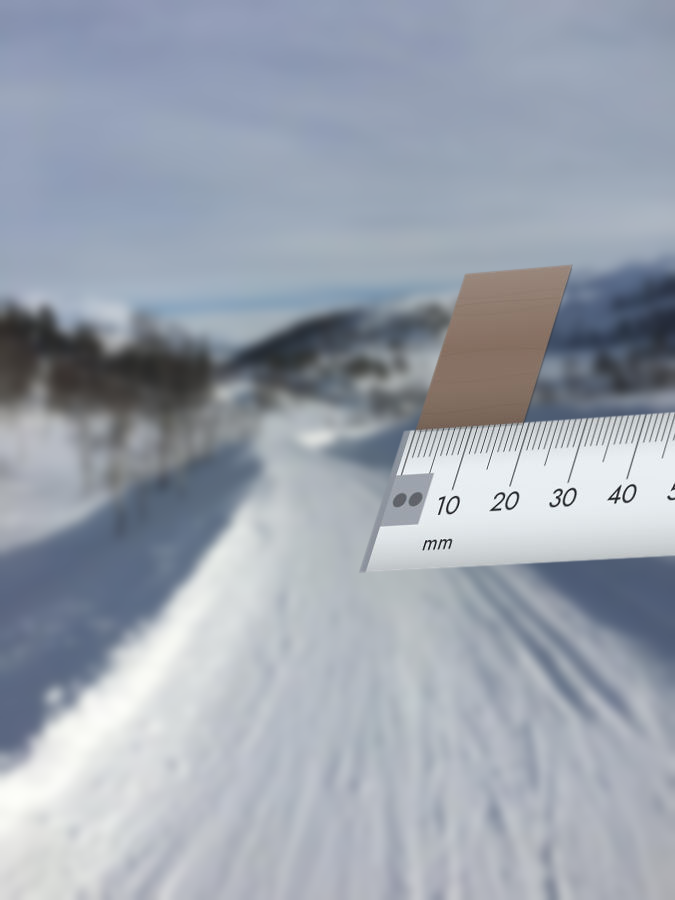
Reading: 19 mm
